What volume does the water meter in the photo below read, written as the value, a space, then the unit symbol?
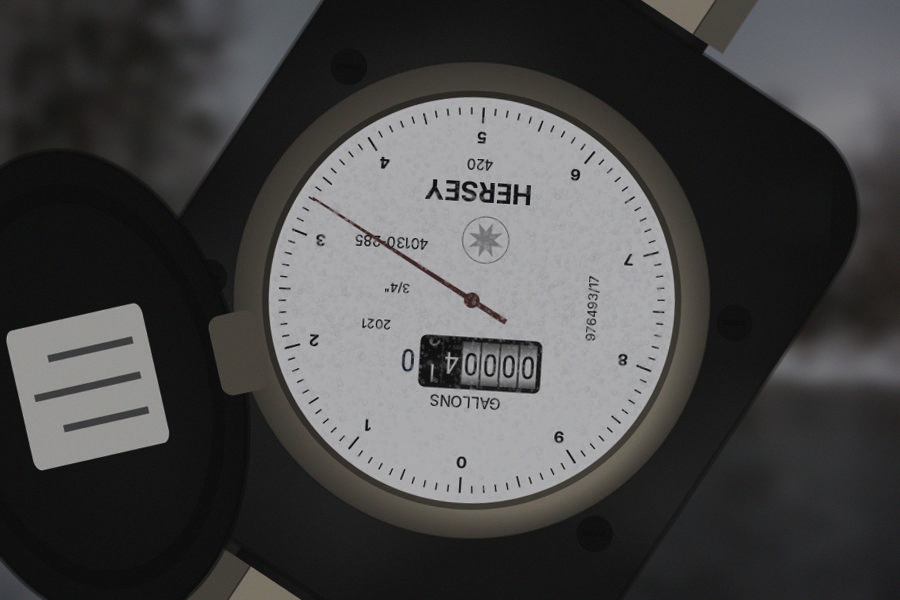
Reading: 413.3 gal
